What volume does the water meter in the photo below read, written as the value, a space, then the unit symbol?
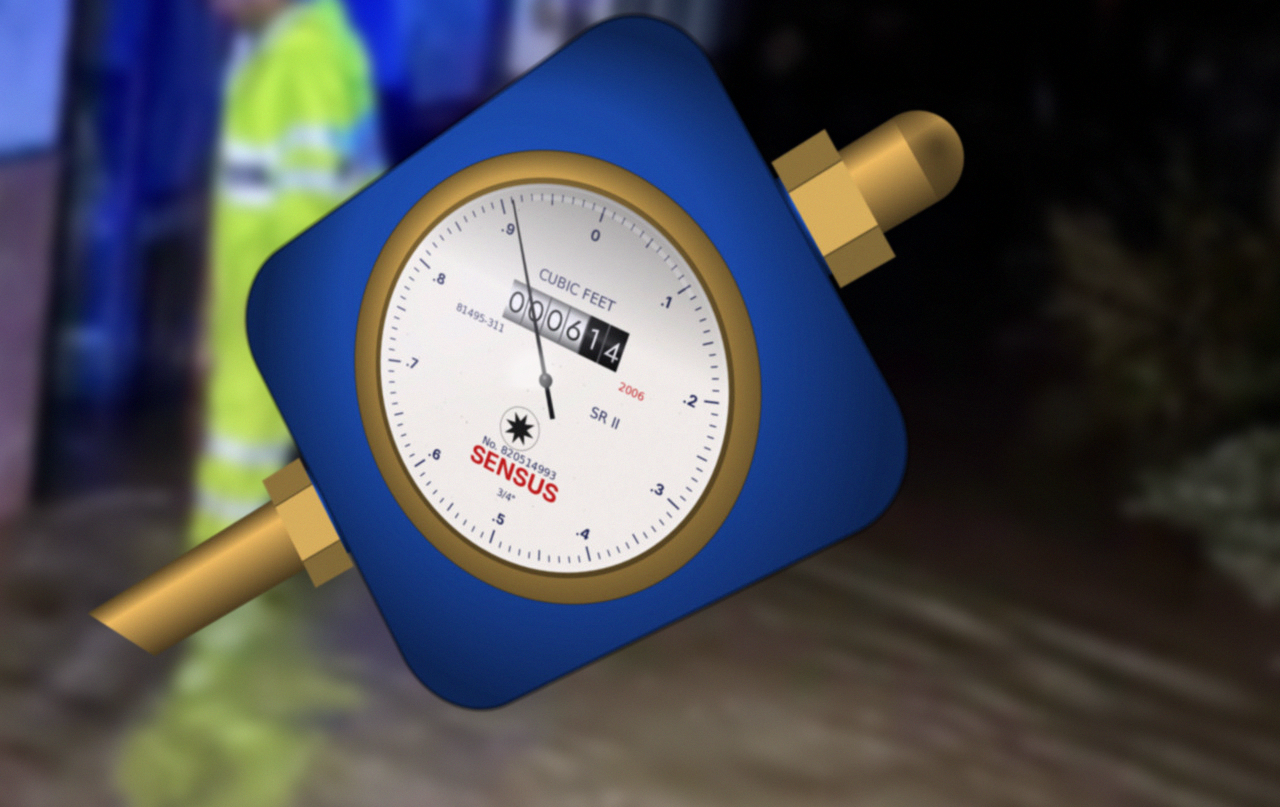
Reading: 613.91 ft³
